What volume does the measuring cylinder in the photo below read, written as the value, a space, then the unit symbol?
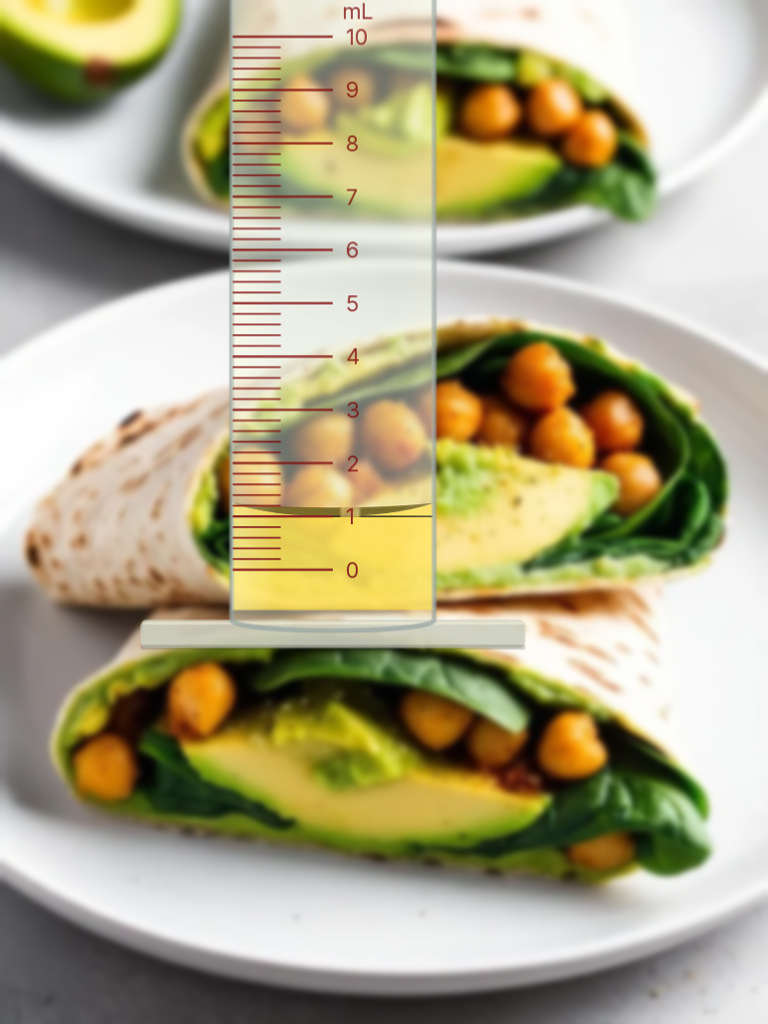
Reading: 1 mL
